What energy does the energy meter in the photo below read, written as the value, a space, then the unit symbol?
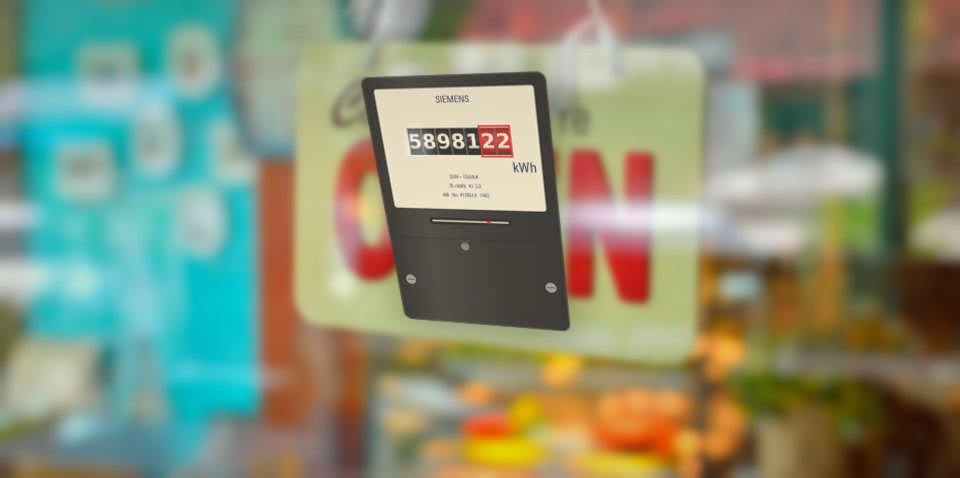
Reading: 58981.22 kWh
